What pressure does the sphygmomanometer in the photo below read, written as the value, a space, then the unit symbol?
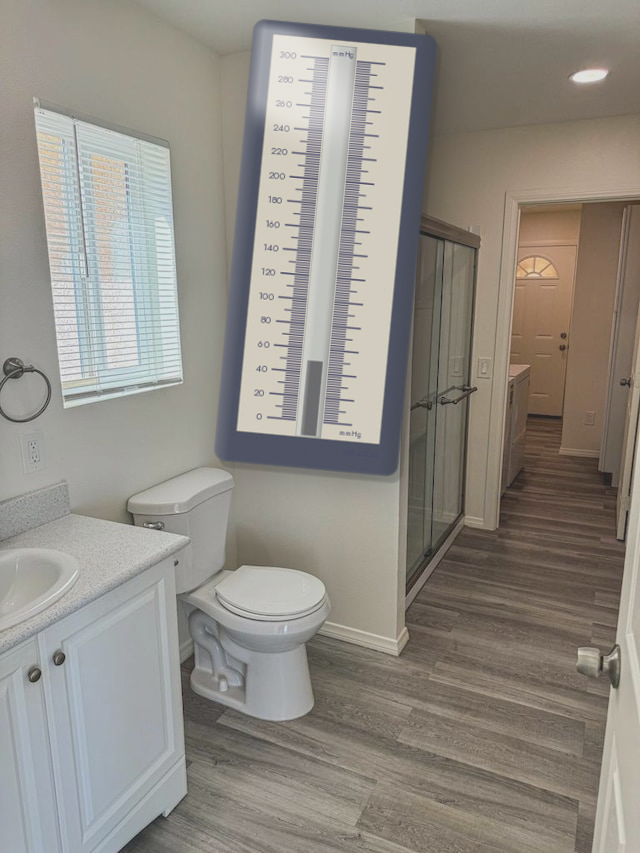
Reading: 50 mmHg
